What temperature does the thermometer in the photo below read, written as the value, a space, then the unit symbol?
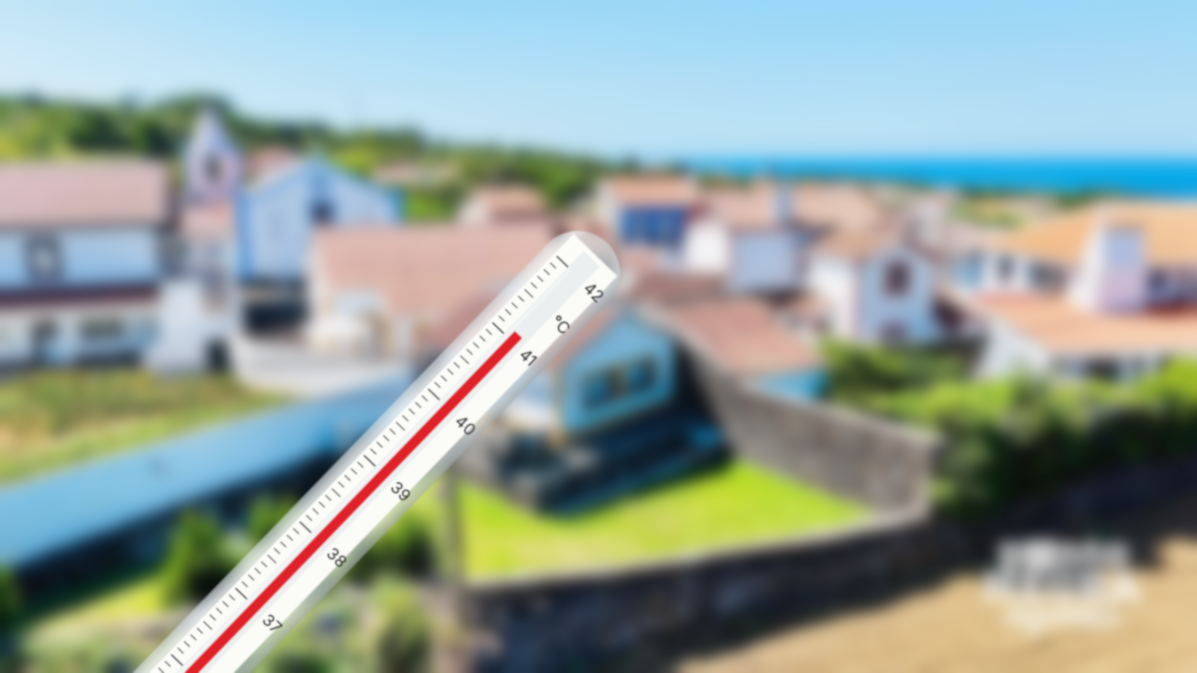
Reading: 41.1 °C
